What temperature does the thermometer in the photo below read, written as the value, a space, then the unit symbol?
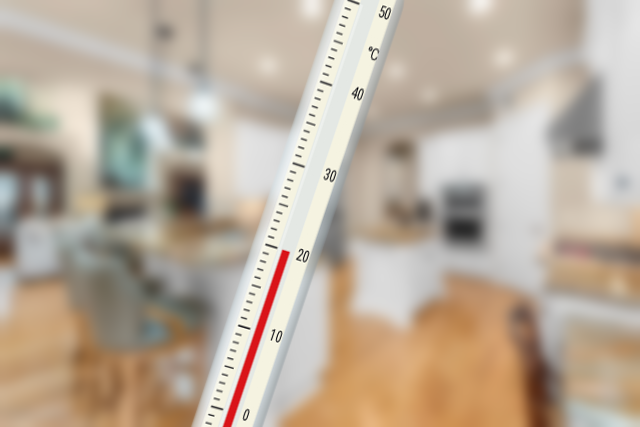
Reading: 20 °C
